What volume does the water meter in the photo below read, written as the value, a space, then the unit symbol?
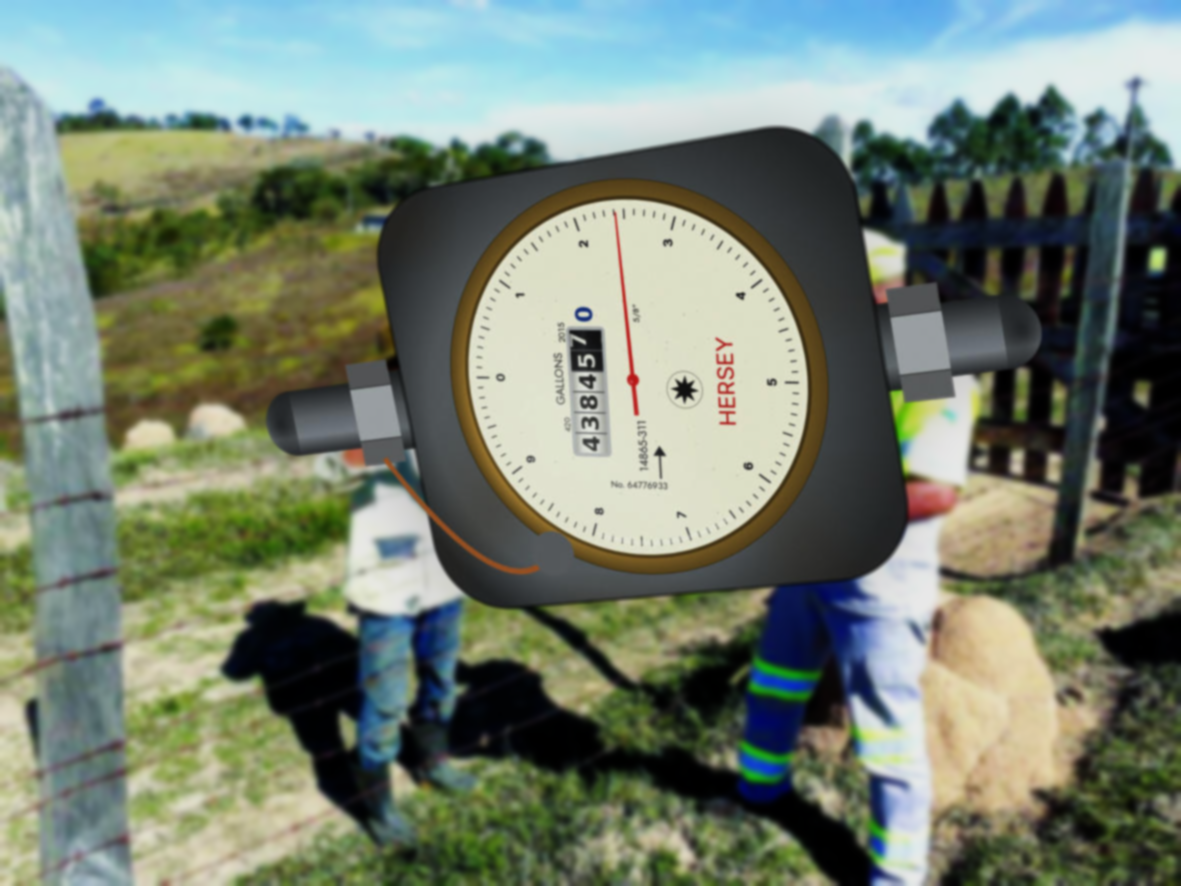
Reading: 4384572.4 gal
